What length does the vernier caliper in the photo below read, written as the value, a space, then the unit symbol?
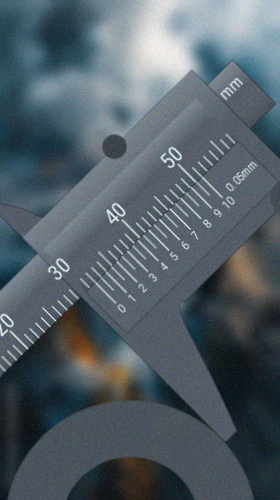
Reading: 32.0 mm
